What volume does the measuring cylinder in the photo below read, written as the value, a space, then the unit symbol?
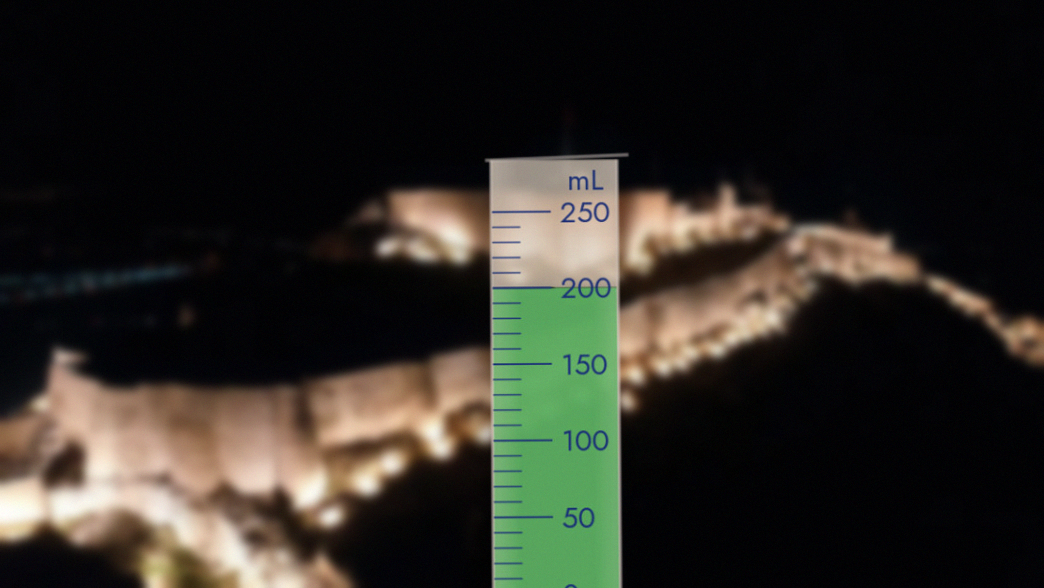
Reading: 200 mL
